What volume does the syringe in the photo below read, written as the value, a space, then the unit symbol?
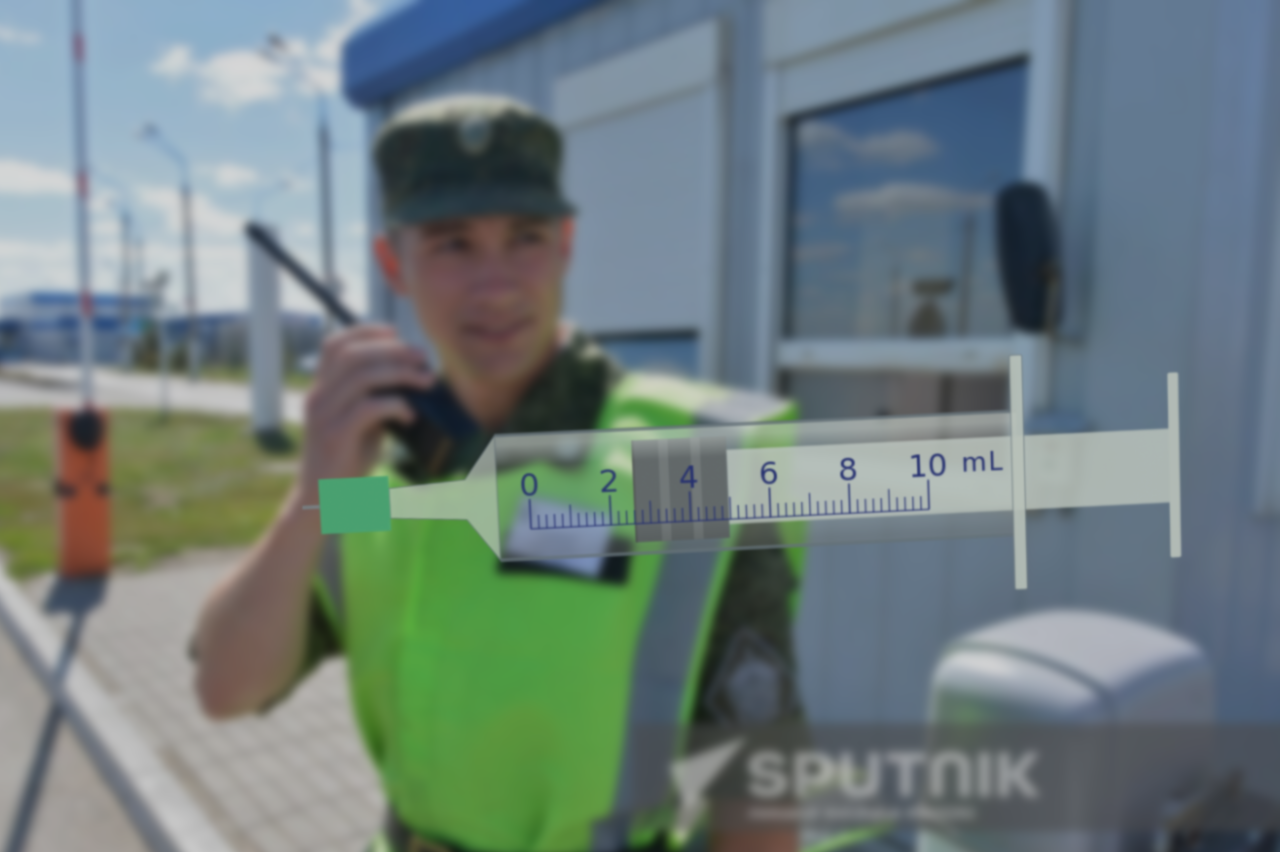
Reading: 2.6 mL
